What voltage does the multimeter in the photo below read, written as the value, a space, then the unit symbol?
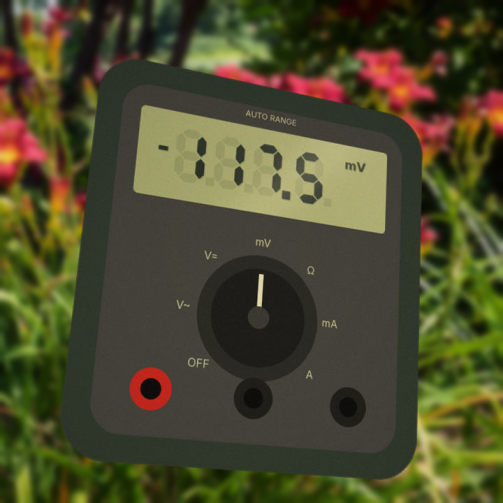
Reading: -117.5 mV
